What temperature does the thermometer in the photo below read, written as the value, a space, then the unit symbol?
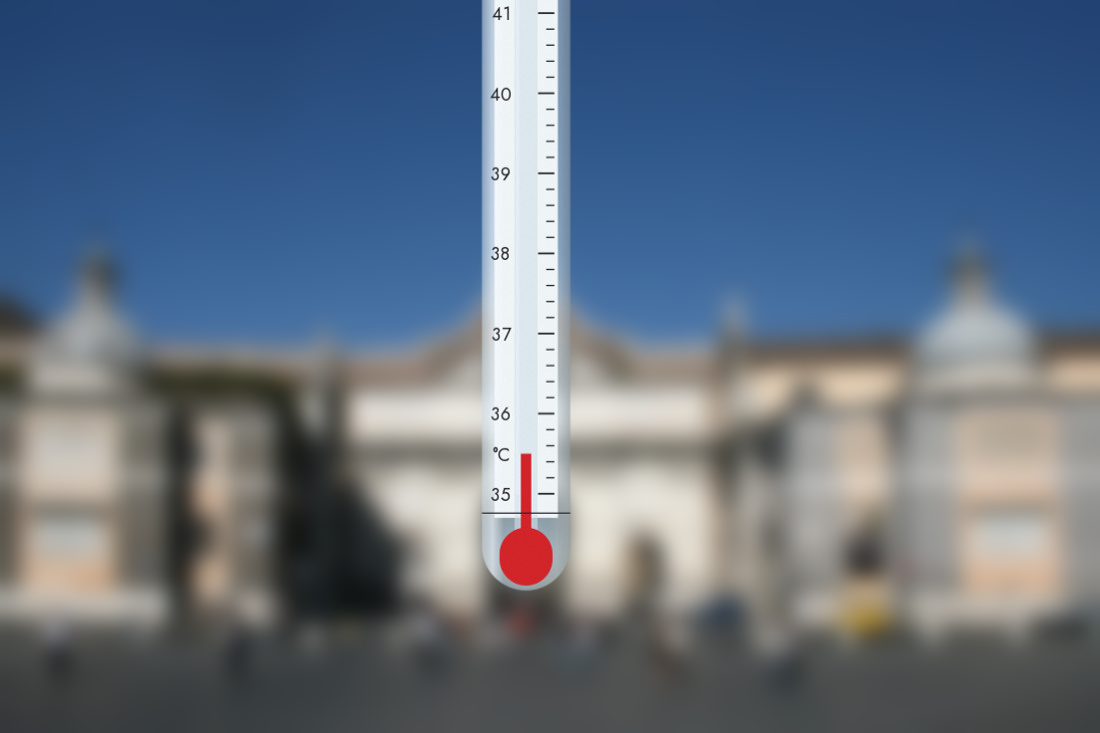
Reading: 35.5 °C
